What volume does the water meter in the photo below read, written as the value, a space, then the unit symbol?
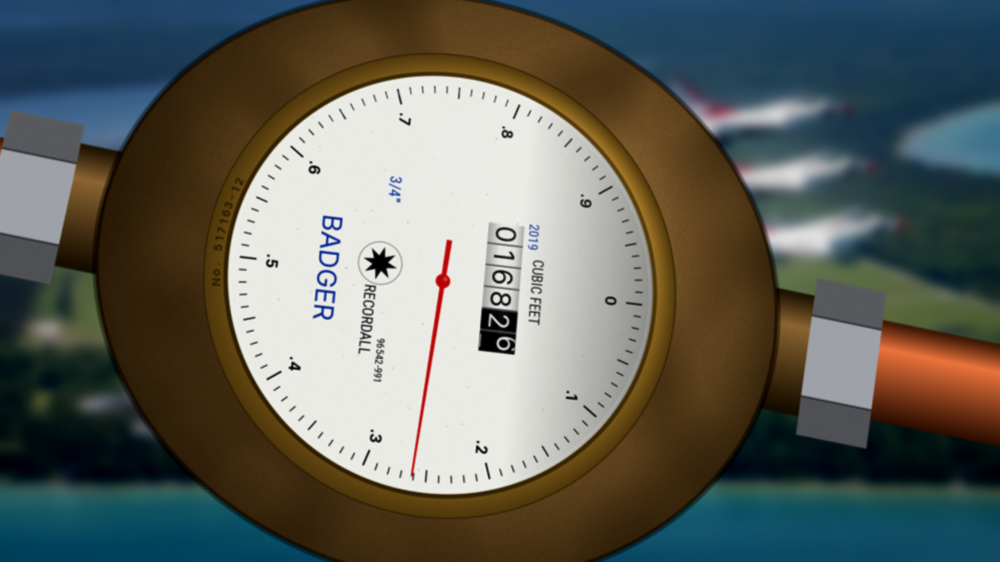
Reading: 16826.26 ft³
